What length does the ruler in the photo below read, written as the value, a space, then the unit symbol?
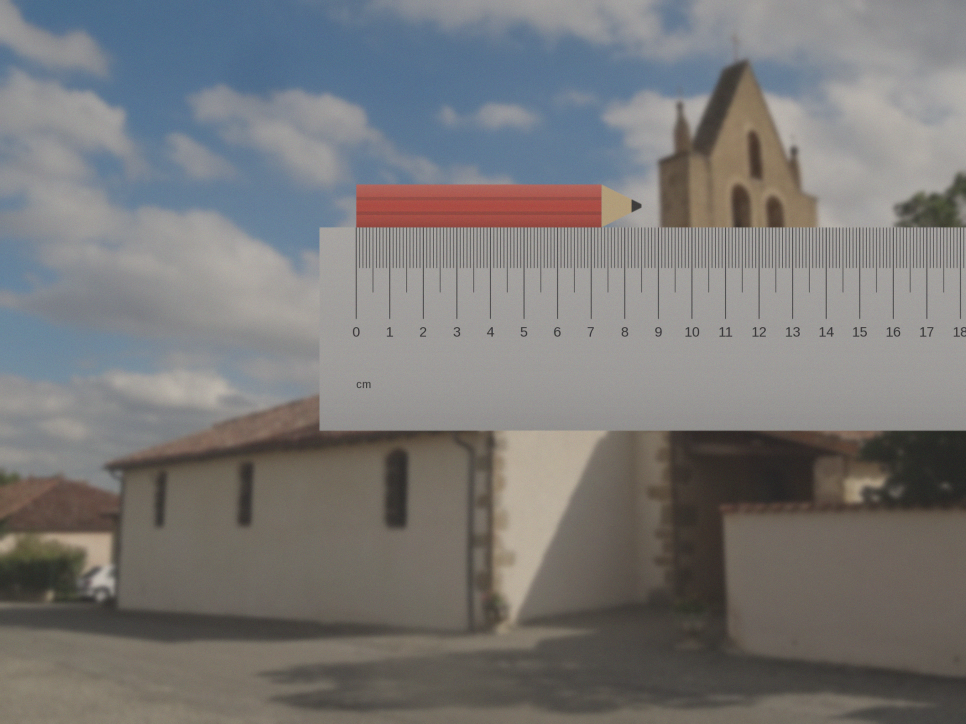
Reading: 8.5 cm
